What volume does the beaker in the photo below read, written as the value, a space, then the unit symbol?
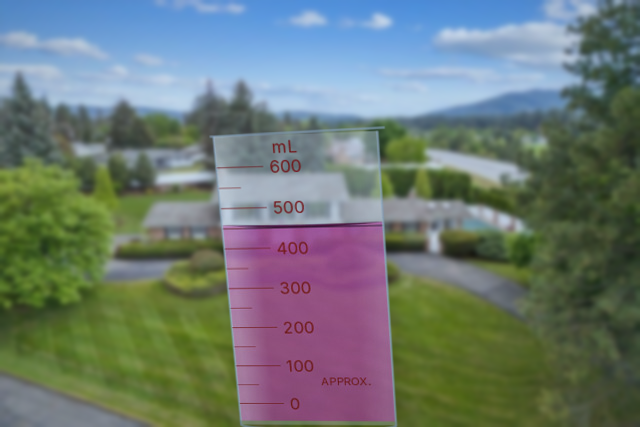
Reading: 450 mL
